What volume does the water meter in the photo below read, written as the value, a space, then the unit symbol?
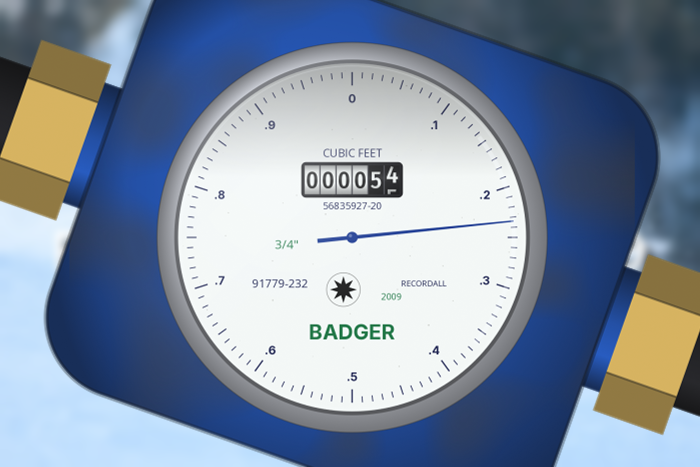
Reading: 54.23 ft³
